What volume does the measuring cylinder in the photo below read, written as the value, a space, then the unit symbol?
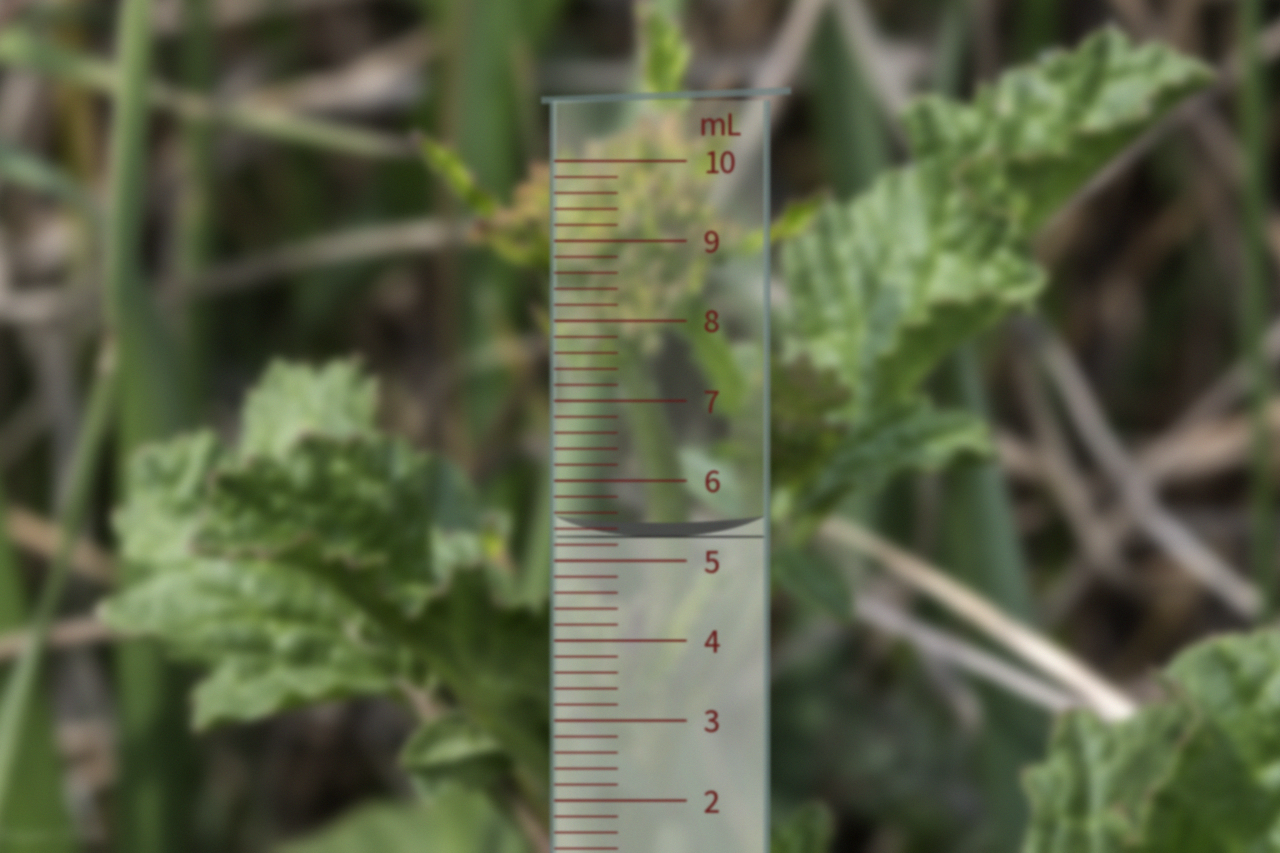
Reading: 5.3 mL
